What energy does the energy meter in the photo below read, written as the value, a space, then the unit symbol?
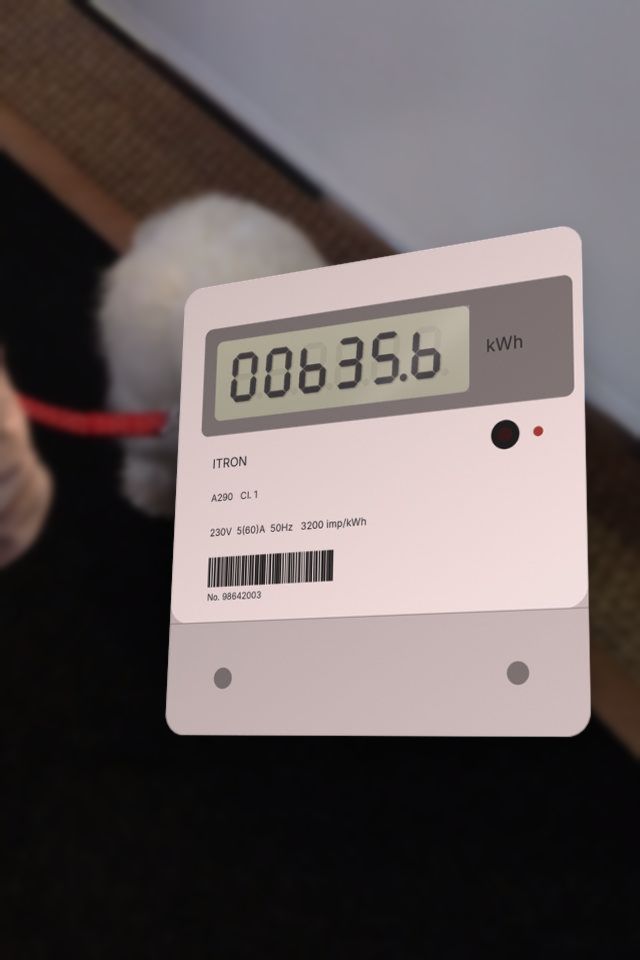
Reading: 635.6 kWh
